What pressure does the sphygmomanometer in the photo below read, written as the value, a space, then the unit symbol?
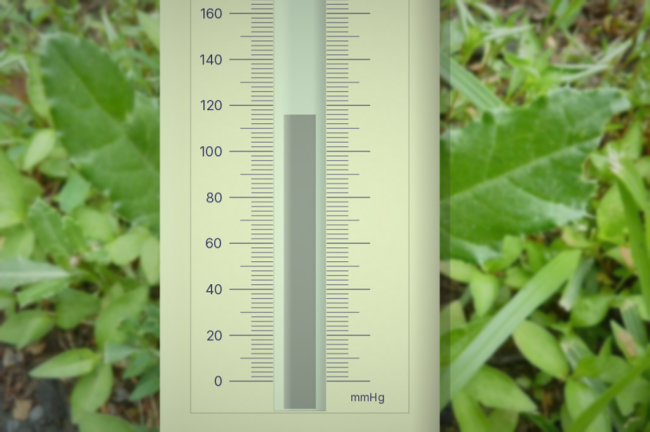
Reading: 116 mmHg
